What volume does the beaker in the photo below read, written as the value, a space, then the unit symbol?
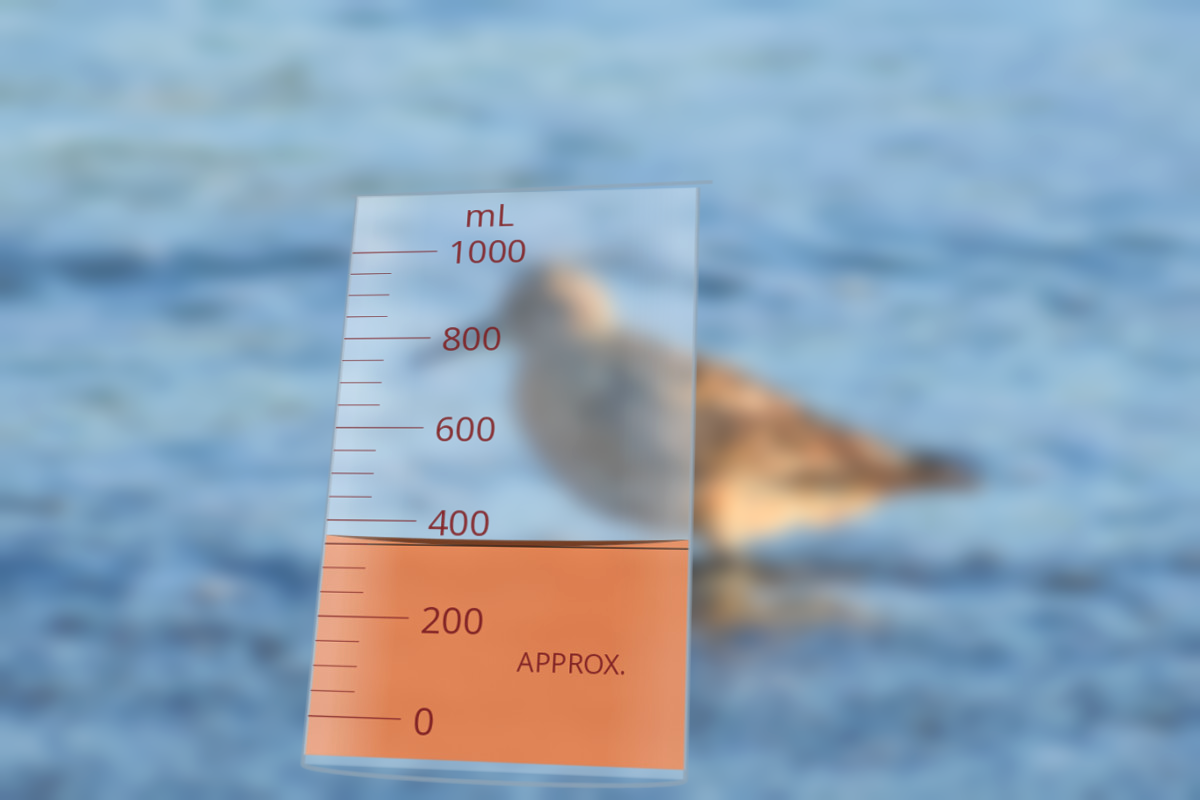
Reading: 350 mL
